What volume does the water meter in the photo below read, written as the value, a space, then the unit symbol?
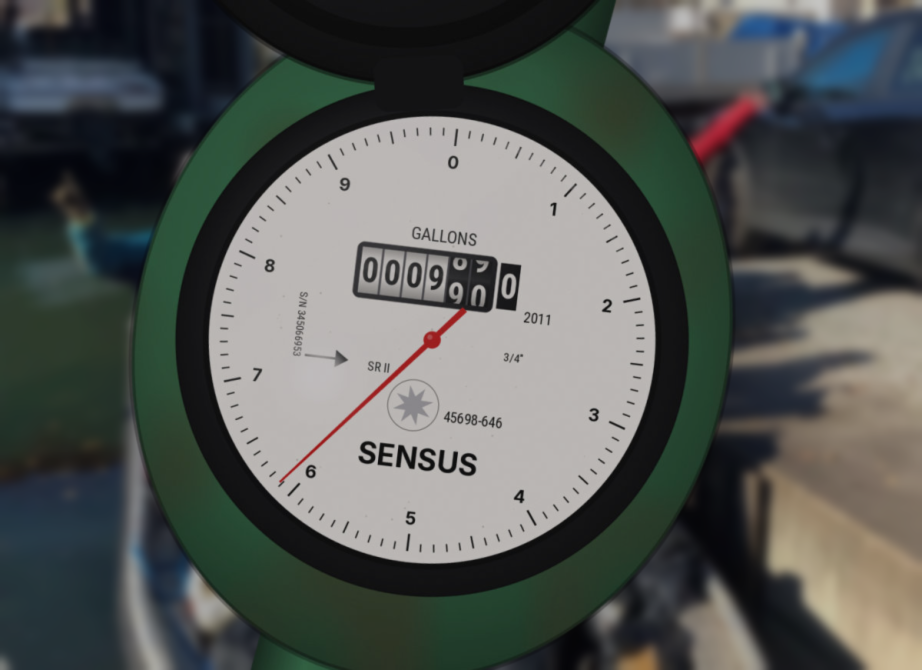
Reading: 9896.1 gal
